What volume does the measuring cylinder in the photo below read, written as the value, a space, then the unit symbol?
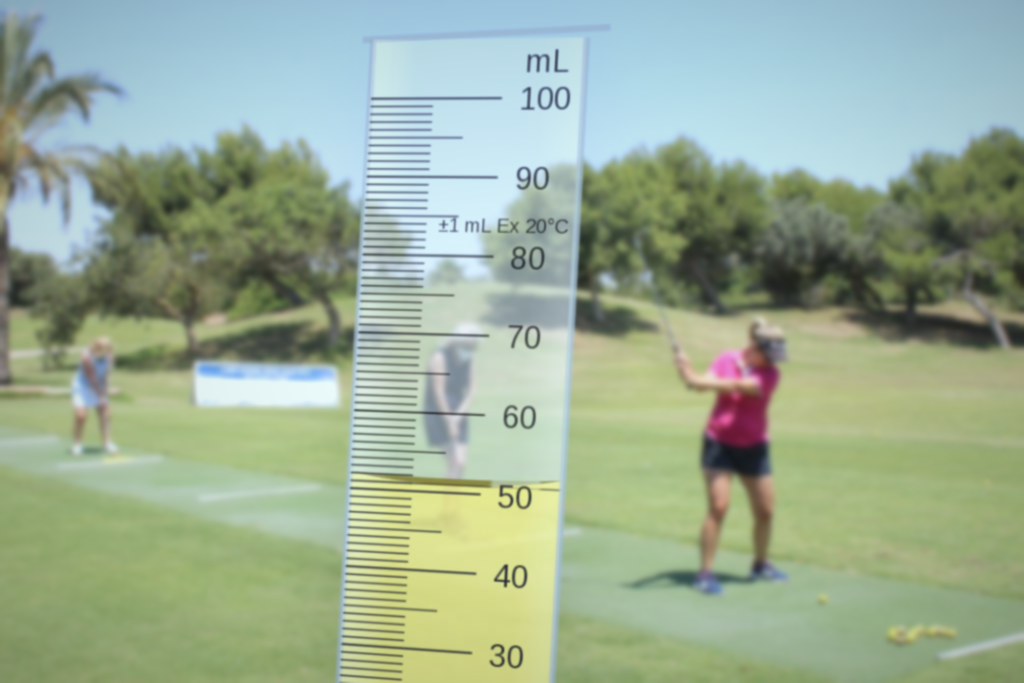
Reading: 51 mL
